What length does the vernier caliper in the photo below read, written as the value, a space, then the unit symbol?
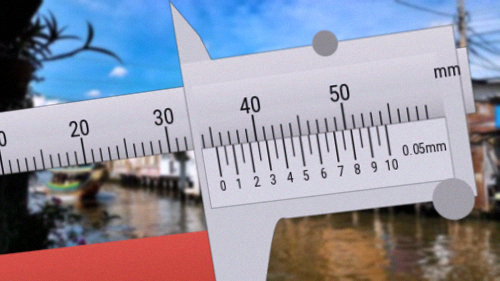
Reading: 35.4 mm
